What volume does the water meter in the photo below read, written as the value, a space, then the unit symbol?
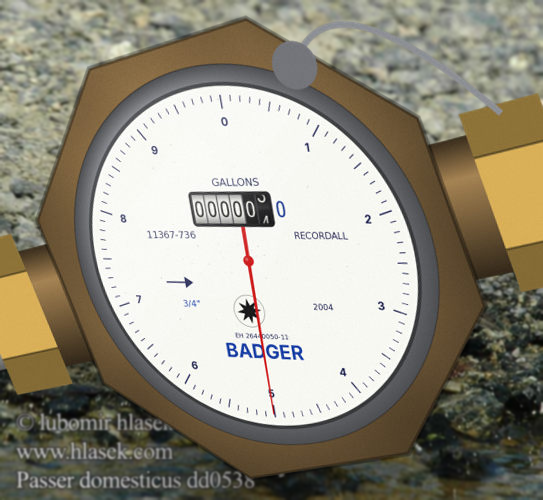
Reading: 35.0 gal
